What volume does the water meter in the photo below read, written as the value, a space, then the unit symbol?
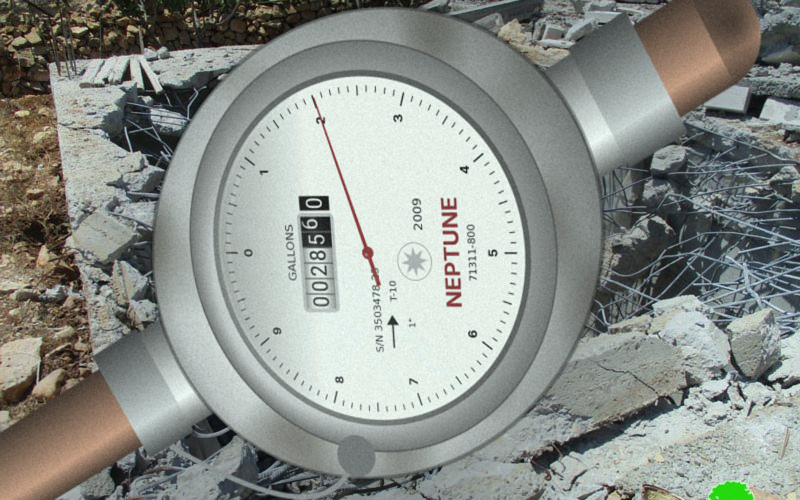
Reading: 28562.0 gal
